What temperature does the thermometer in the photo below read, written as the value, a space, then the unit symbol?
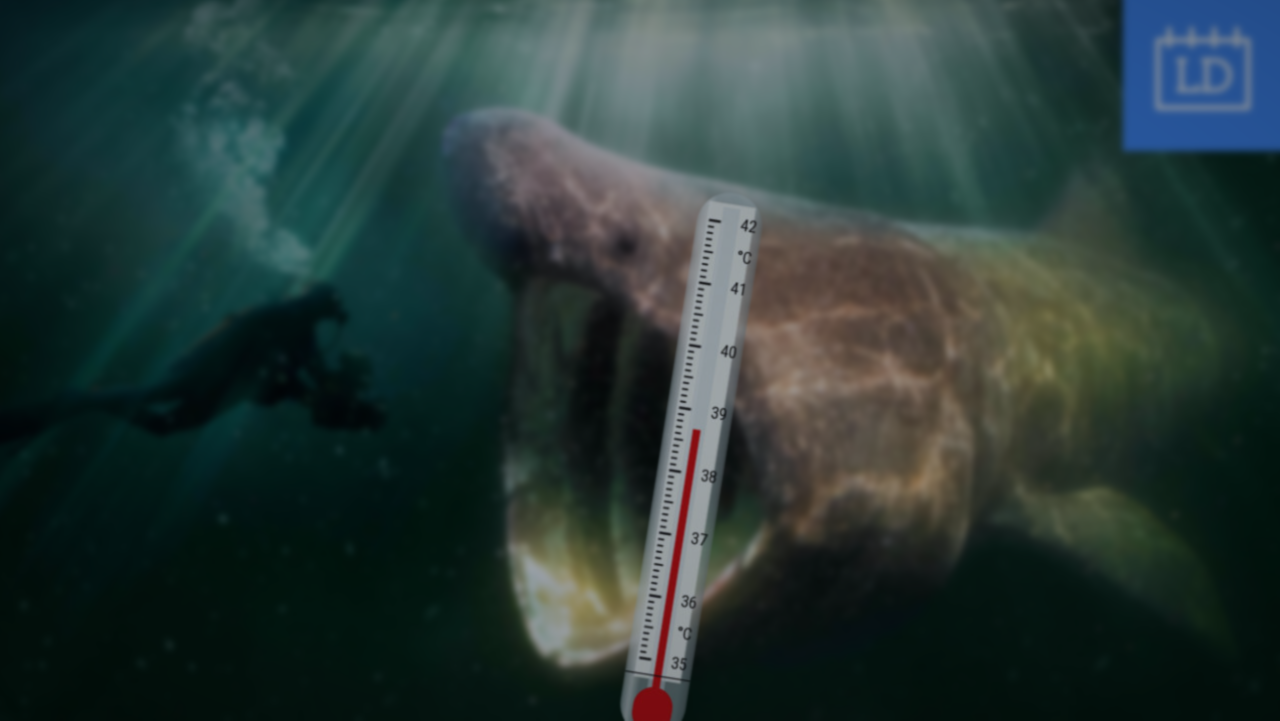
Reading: 38.7 °C
